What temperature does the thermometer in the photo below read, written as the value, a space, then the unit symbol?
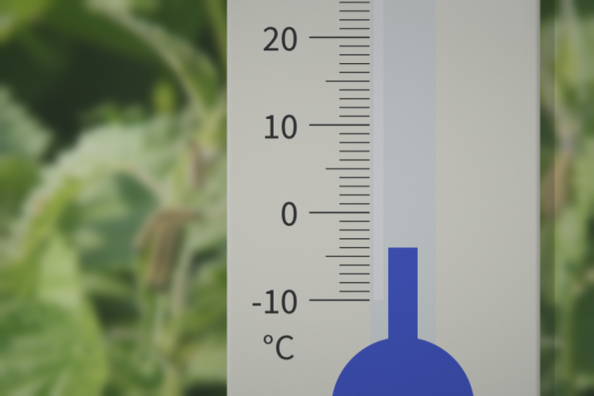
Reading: -4 °C
